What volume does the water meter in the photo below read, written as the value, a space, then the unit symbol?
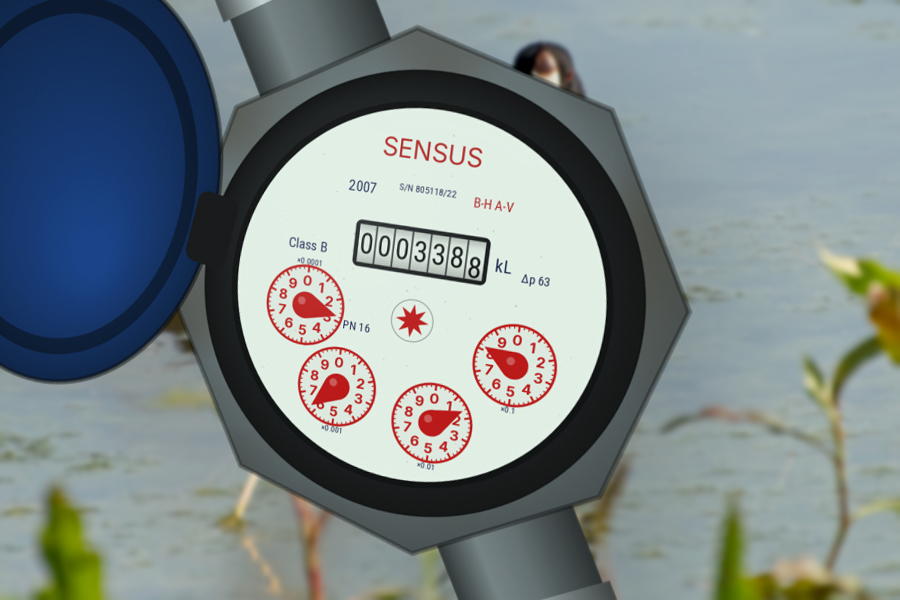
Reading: 3387.8162 kL
